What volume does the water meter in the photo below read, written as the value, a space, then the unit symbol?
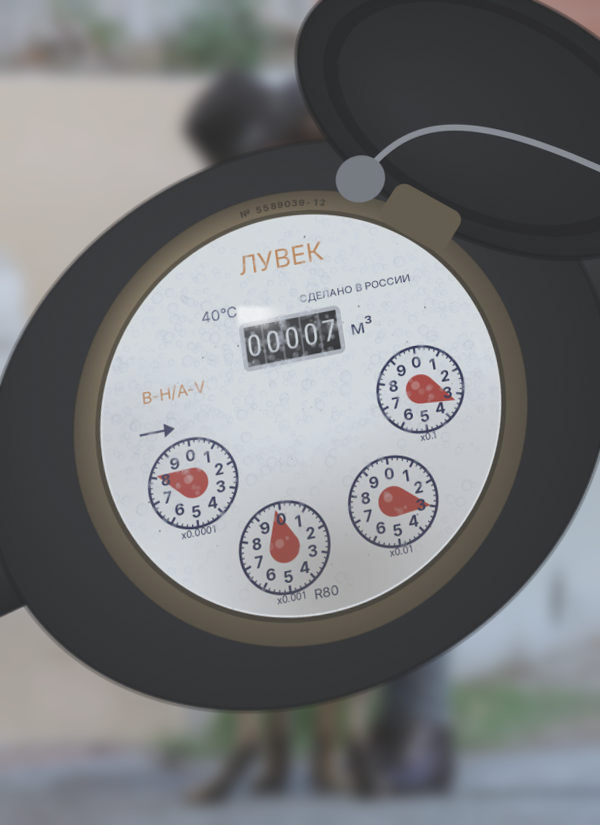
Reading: 7.3298 m³
